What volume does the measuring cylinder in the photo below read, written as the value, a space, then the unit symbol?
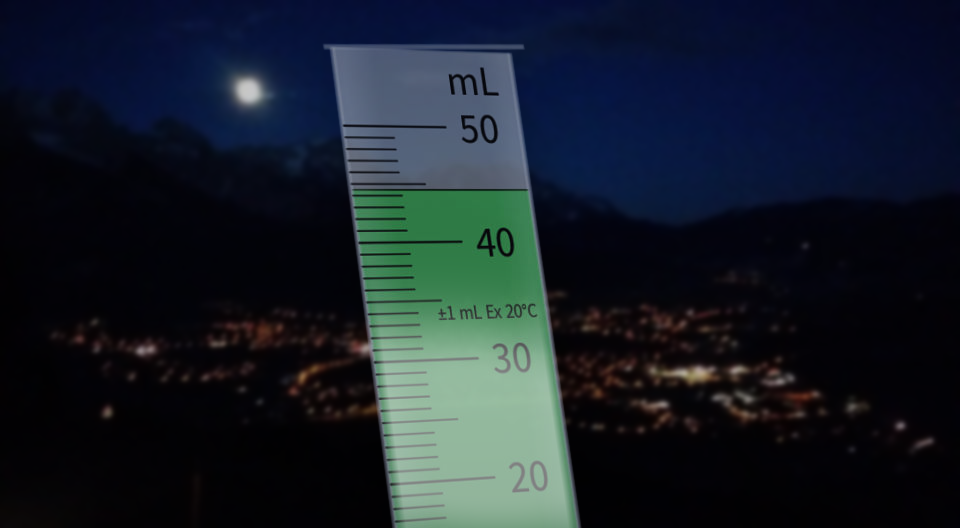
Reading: 44.5 mL
